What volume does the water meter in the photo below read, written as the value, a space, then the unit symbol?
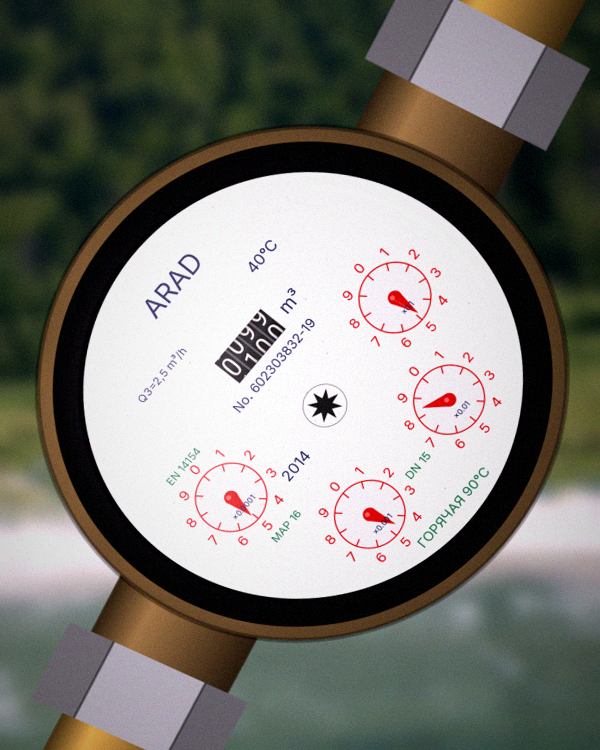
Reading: 99.4845 m³
